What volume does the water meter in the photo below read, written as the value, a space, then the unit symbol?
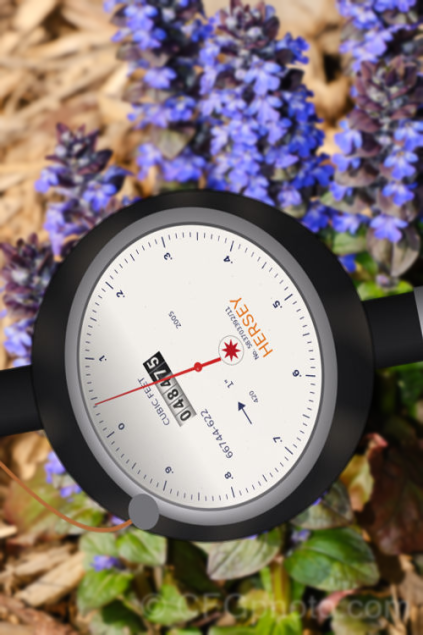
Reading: 48475.04 ft³
